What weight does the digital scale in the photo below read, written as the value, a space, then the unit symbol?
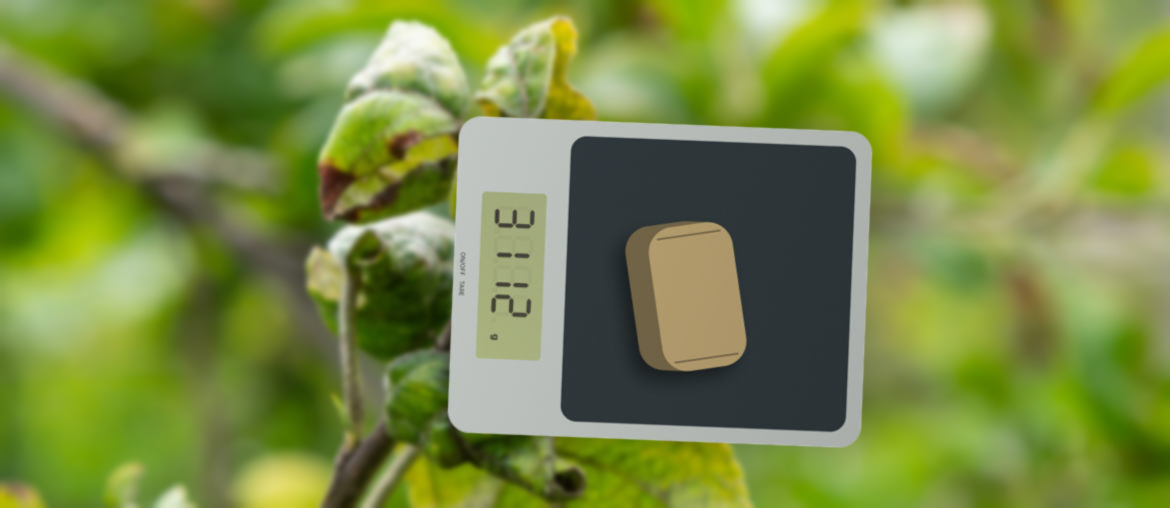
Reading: 3112 g
